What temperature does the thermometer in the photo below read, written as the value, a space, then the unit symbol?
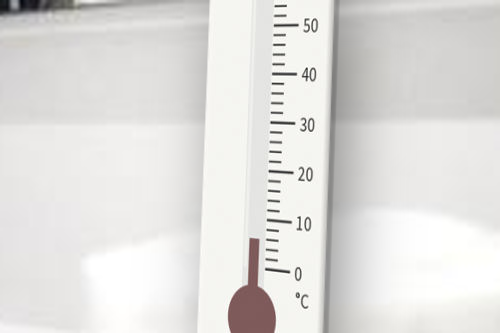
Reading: 6 °C
